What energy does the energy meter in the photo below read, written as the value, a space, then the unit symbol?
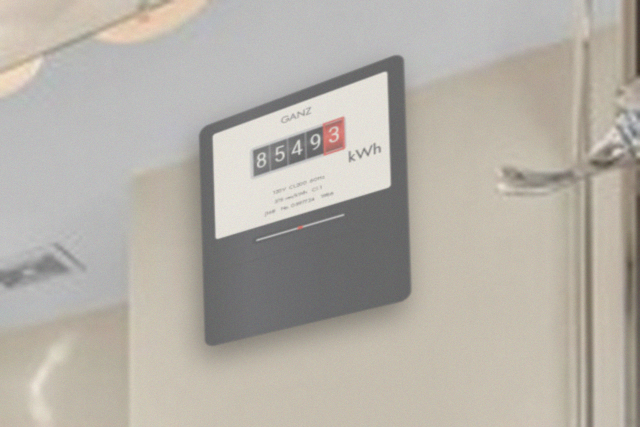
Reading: 8549.3 kWh
